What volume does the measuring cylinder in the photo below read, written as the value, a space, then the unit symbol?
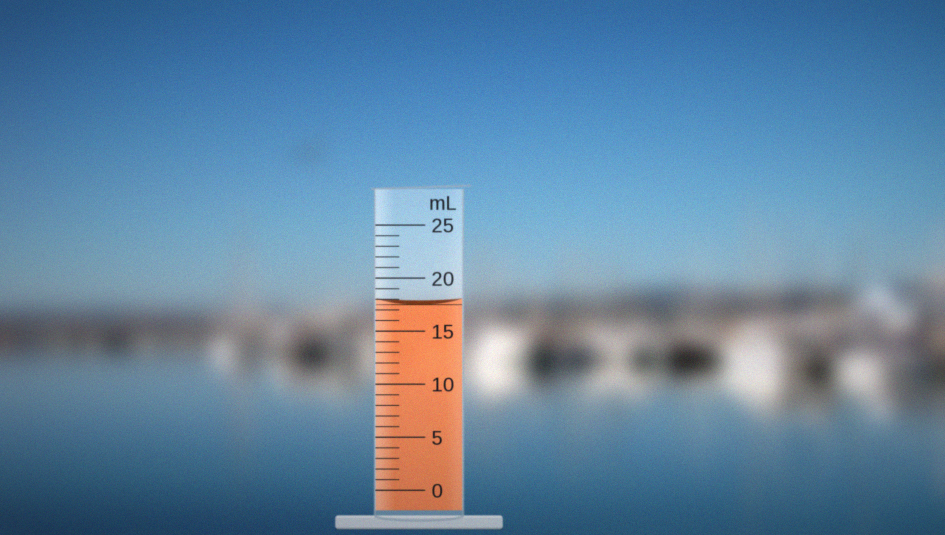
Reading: 17.5 mL
